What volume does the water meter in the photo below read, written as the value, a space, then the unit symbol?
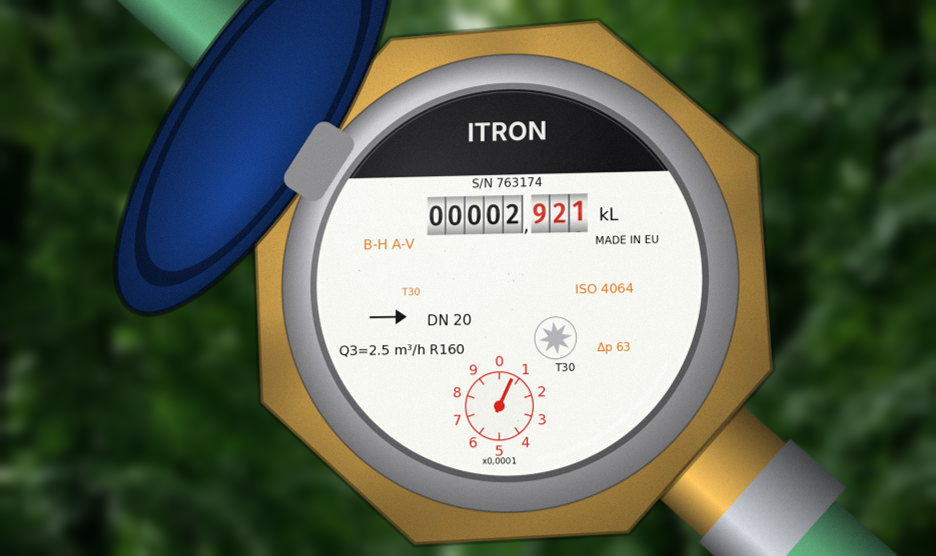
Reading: 2.9210 kL
